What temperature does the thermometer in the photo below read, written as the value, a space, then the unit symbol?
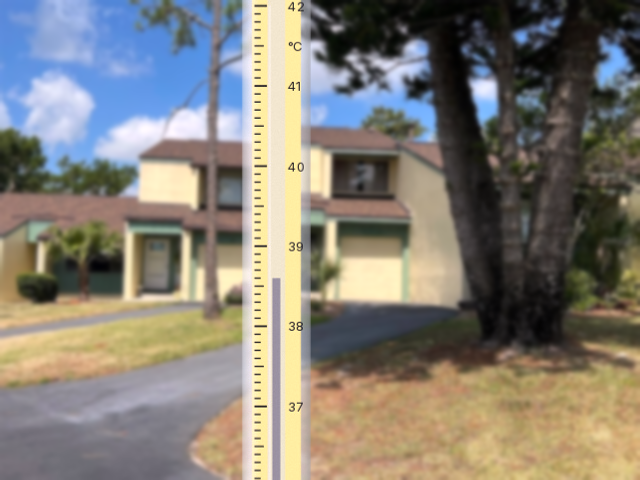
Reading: 38.6 °C
